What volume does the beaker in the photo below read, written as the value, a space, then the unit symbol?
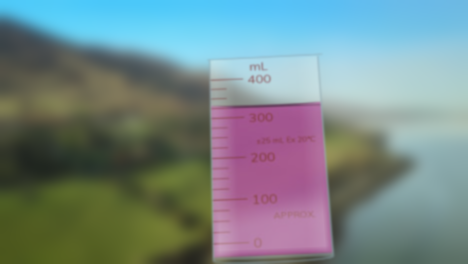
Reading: 325 mL
